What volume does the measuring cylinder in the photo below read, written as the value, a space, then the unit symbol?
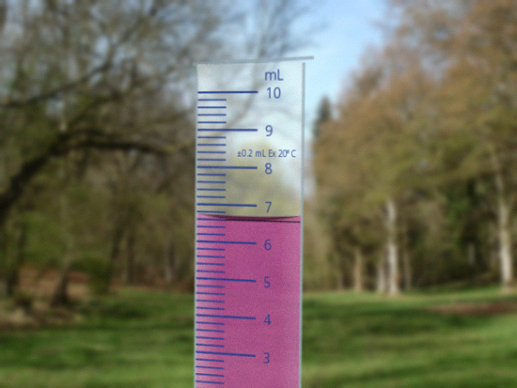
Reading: 6.6 mL
